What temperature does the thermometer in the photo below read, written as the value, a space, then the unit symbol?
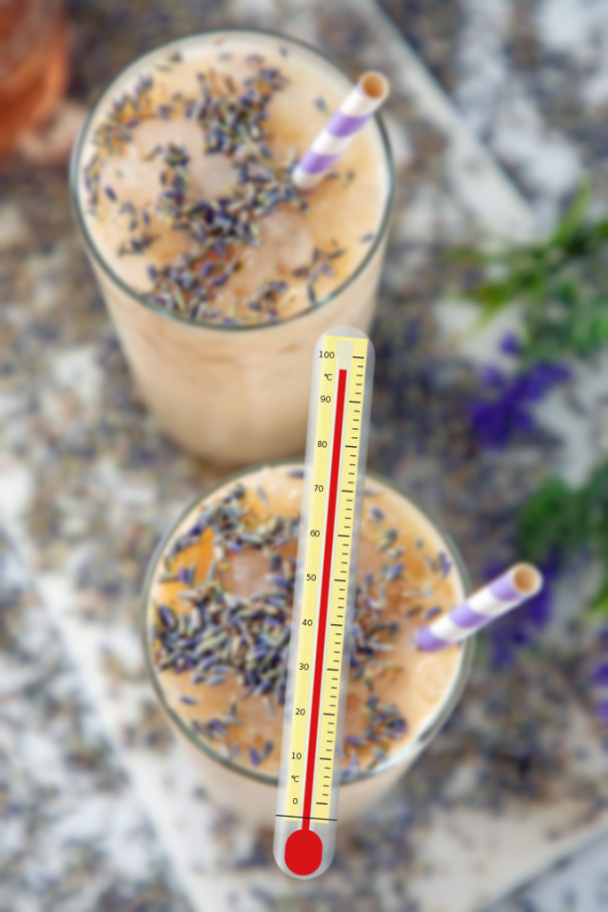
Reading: 97 °C
